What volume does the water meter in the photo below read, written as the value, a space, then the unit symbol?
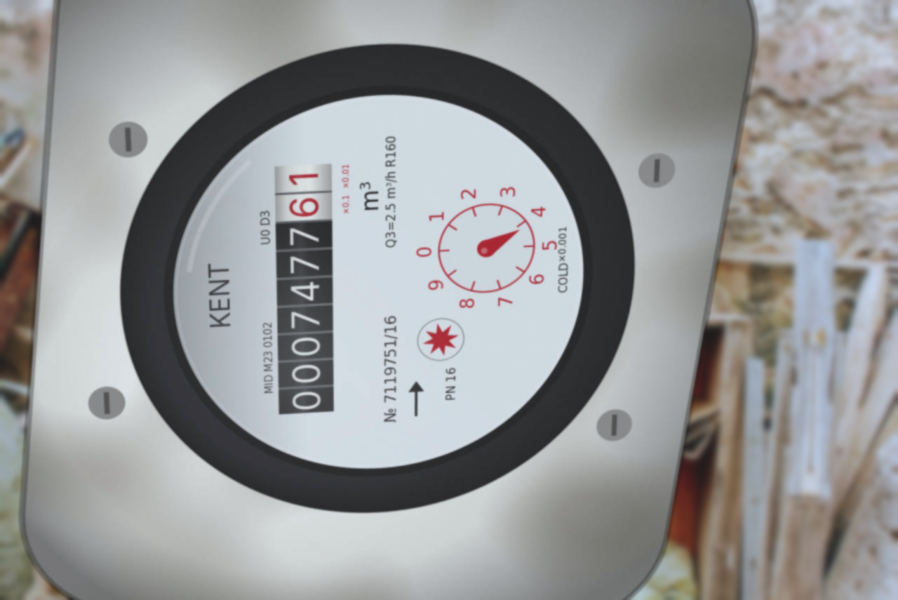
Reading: 7477.614 m³
